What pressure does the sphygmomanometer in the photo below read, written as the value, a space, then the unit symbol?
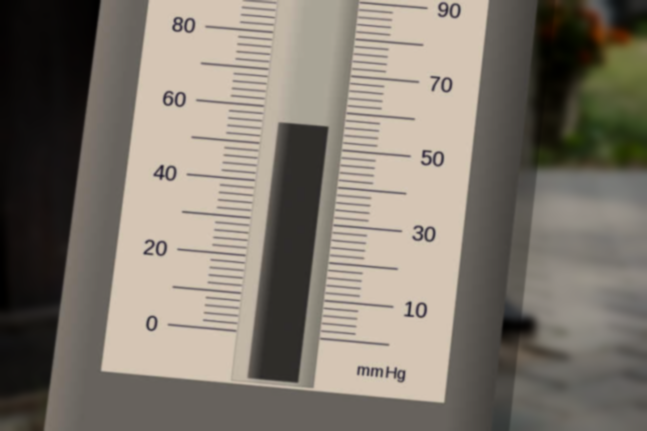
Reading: 56 mmHg
